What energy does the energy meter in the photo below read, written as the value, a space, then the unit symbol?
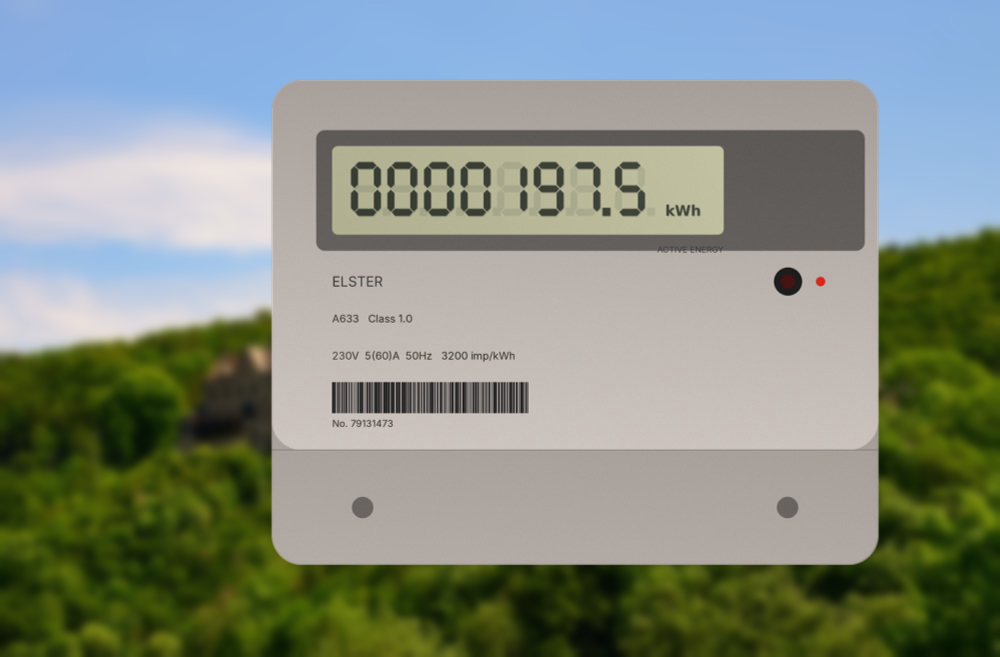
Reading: 197.5 kWh
